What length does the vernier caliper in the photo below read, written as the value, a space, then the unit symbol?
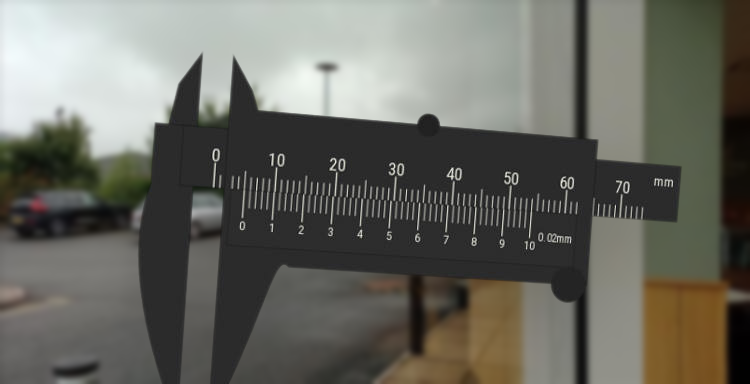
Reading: 5.0 mm
